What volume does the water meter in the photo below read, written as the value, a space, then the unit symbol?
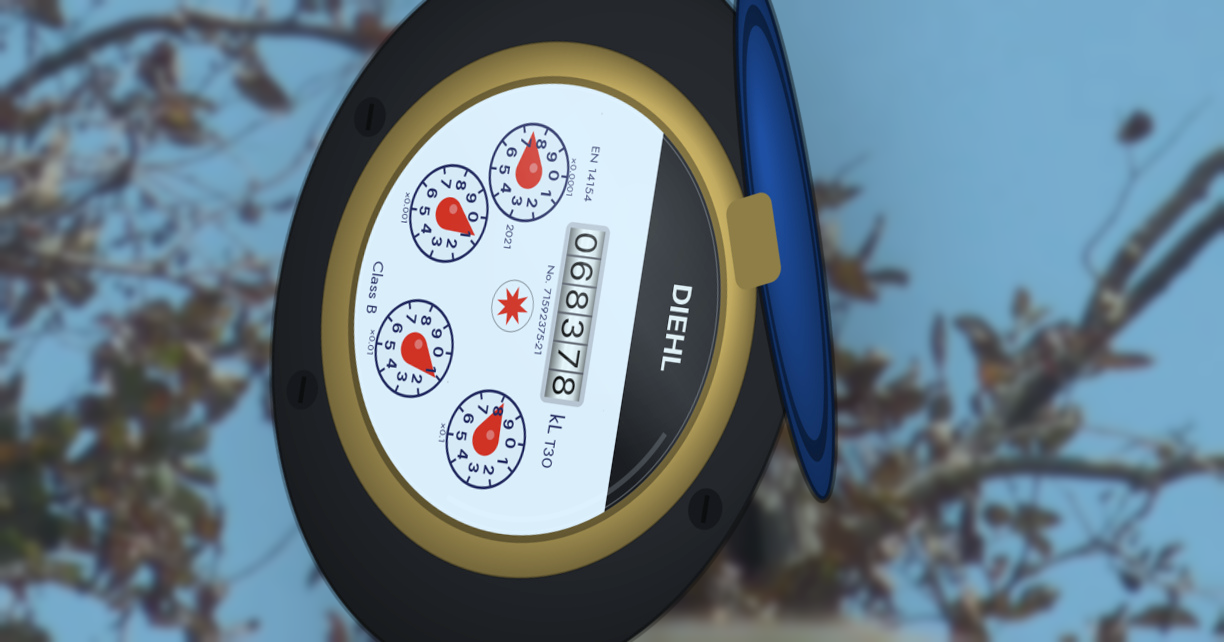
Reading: 68378.8107 kL
